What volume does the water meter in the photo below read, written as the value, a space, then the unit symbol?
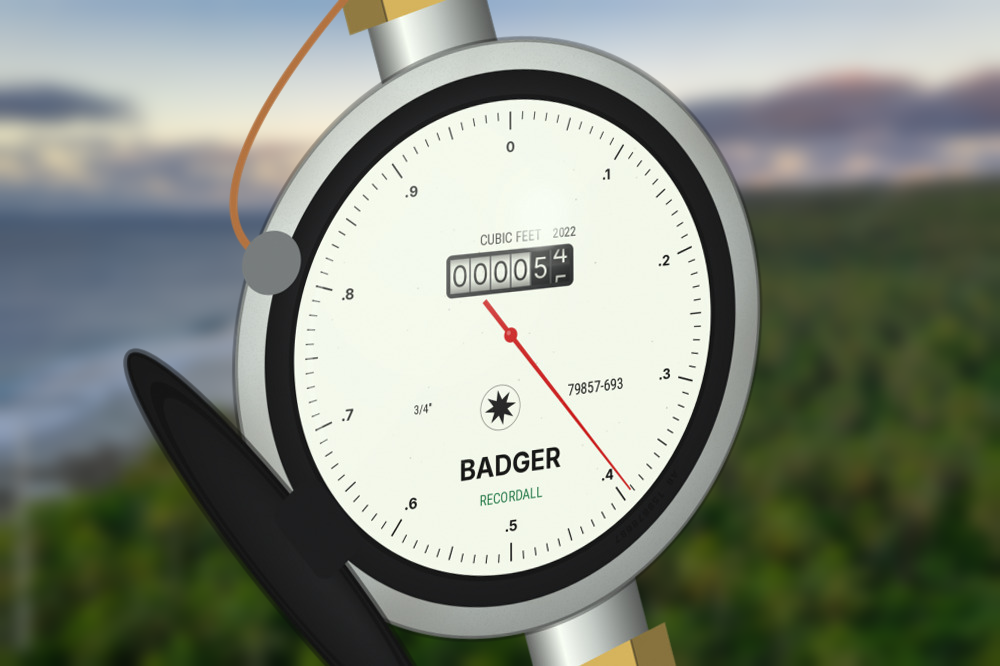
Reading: 54.39 ft³
